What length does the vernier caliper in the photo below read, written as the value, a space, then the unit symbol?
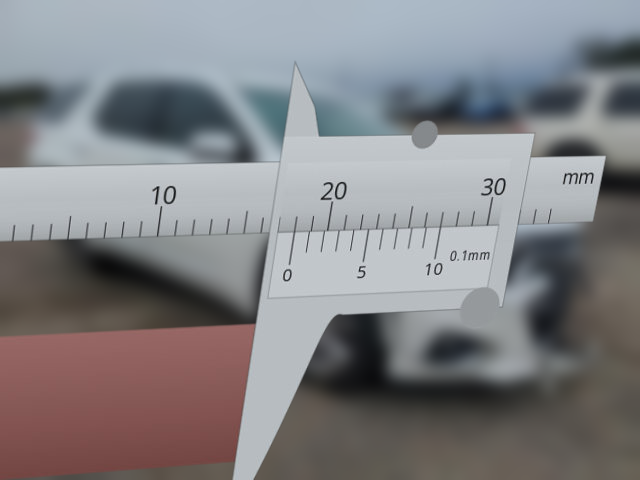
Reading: 18.0 mm
